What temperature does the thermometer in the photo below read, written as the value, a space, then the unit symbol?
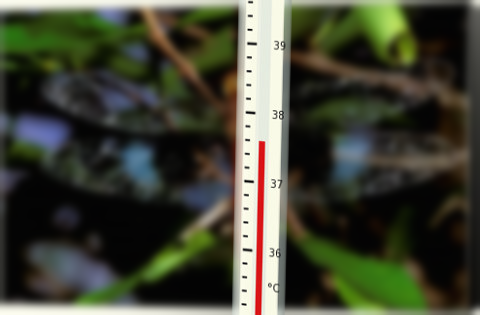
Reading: 37.6 °C
